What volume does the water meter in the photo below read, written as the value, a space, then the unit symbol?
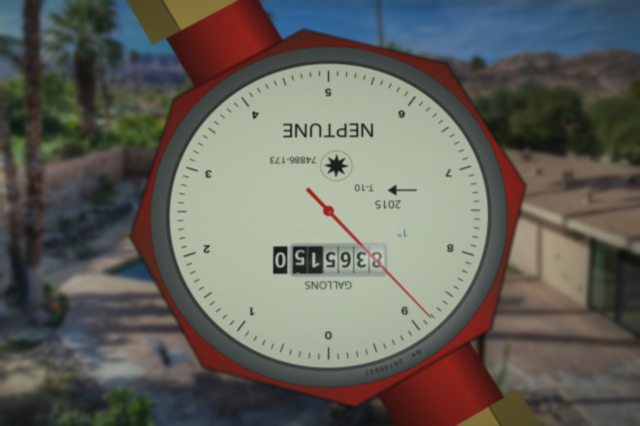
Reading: 8365148.8 gal
